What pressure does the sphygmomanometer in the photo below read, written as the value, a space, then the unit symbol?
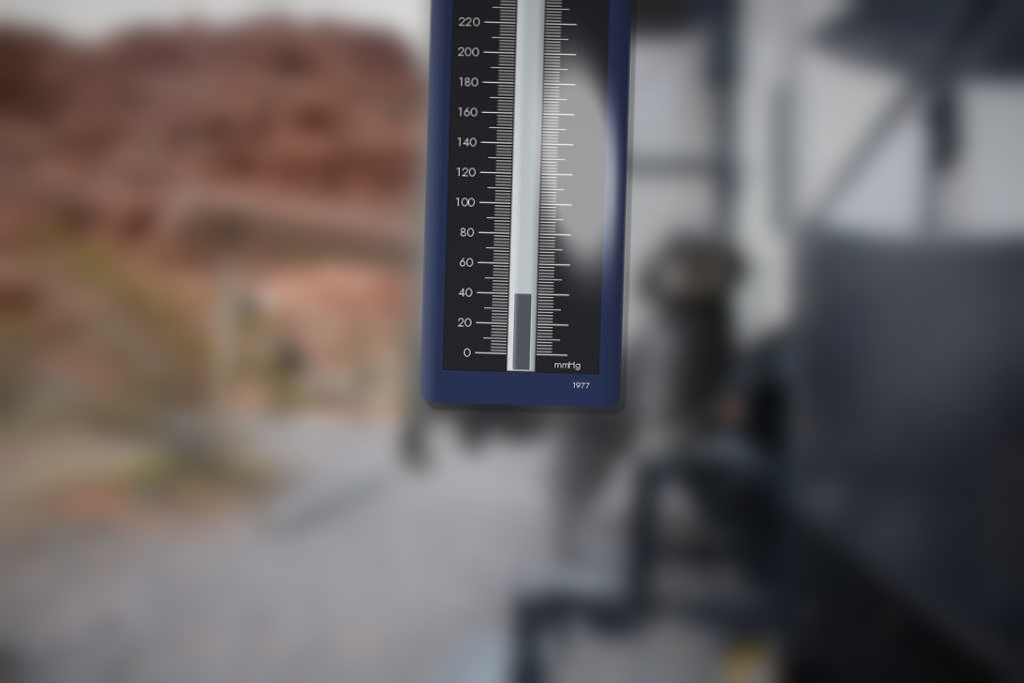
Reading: 40 mmHg
